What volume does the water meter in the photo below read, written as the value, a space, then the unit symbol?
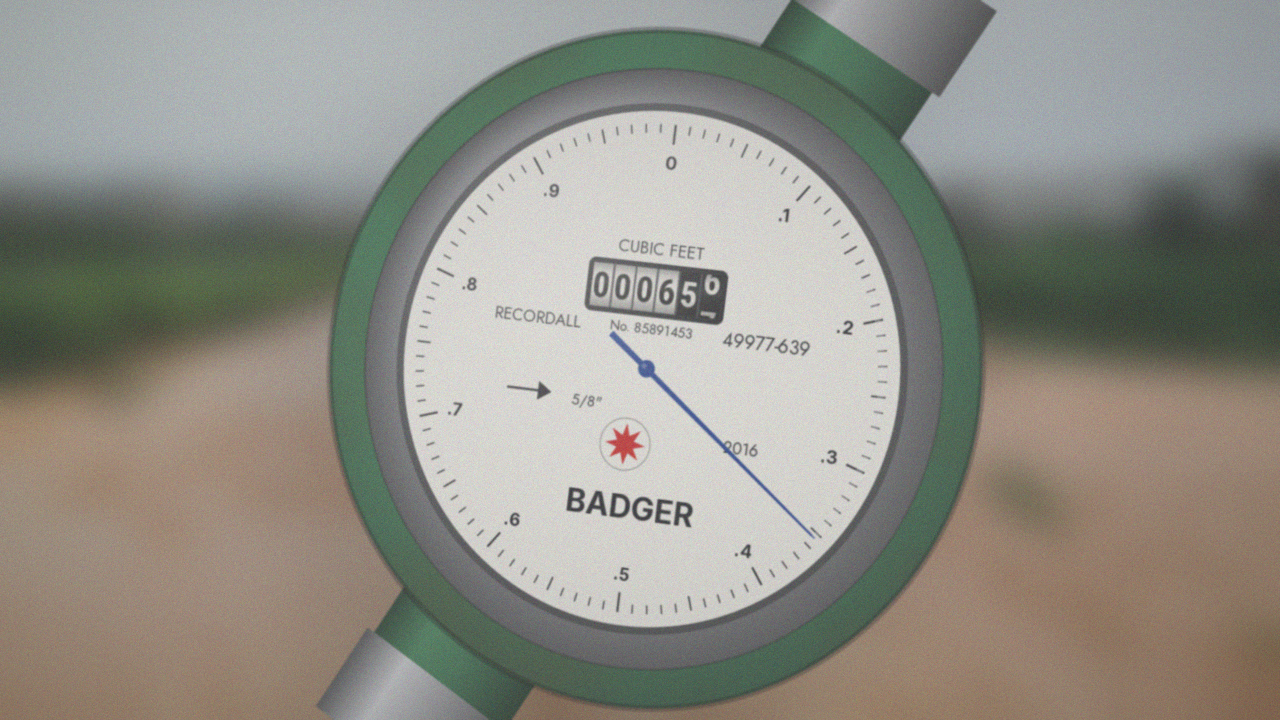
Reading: 656.35 ft³
